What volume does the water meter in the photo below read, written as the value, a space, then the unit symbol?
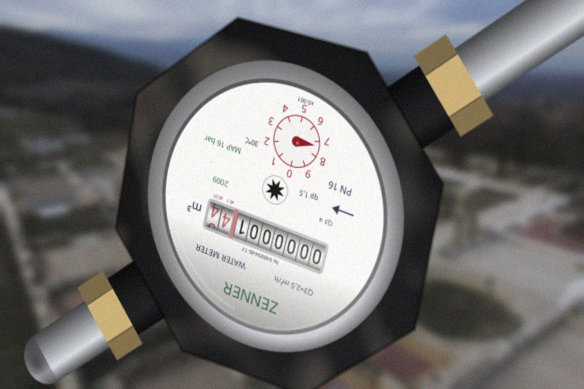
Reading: 1.437 m³
